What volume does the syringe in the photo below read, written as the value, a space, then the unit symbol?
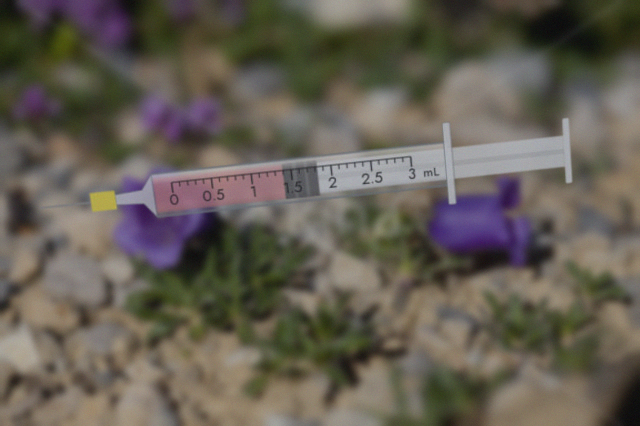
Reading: 1.4 mL
